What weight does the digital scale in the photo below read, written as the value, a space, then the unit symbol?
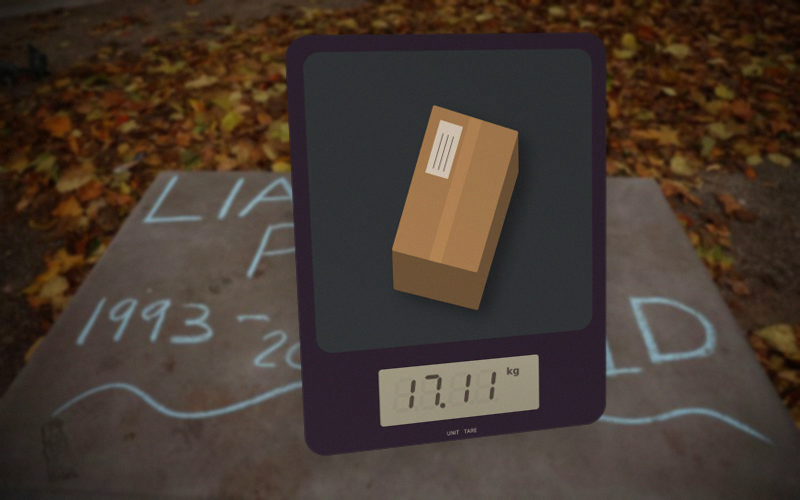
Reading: 17.11 kg
